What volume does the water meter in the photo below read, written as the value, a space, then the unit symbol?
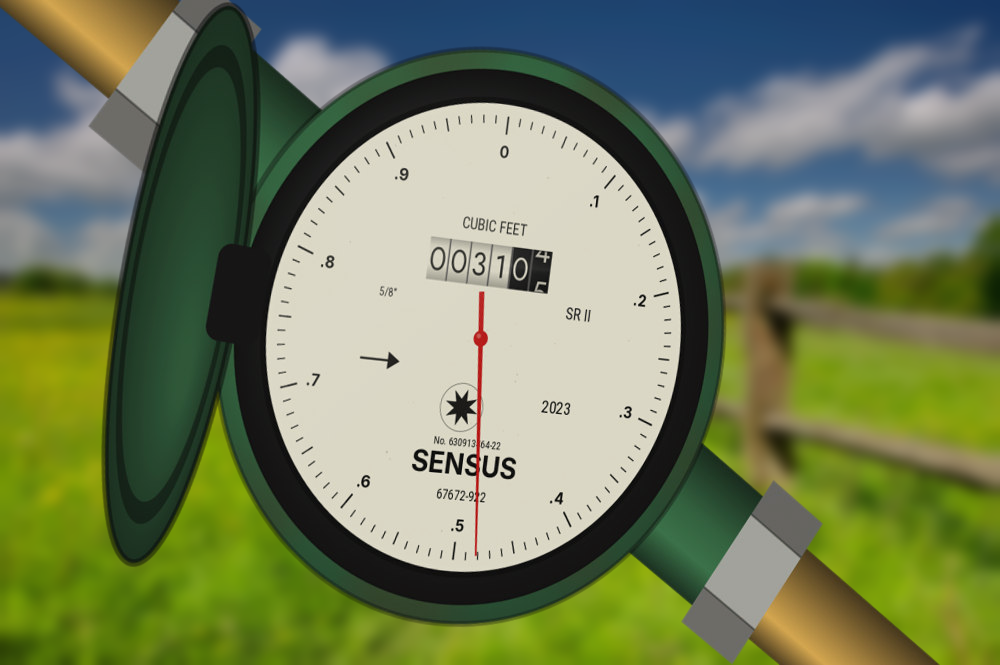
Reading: 3104.48 ft³
